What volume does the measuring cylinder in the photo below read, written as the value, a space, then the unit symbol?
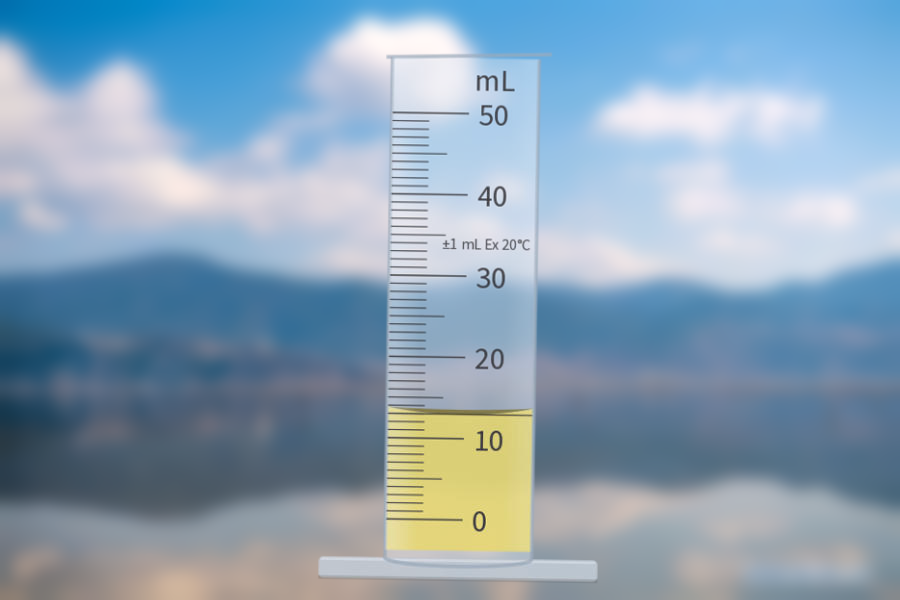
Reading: 13 mL
